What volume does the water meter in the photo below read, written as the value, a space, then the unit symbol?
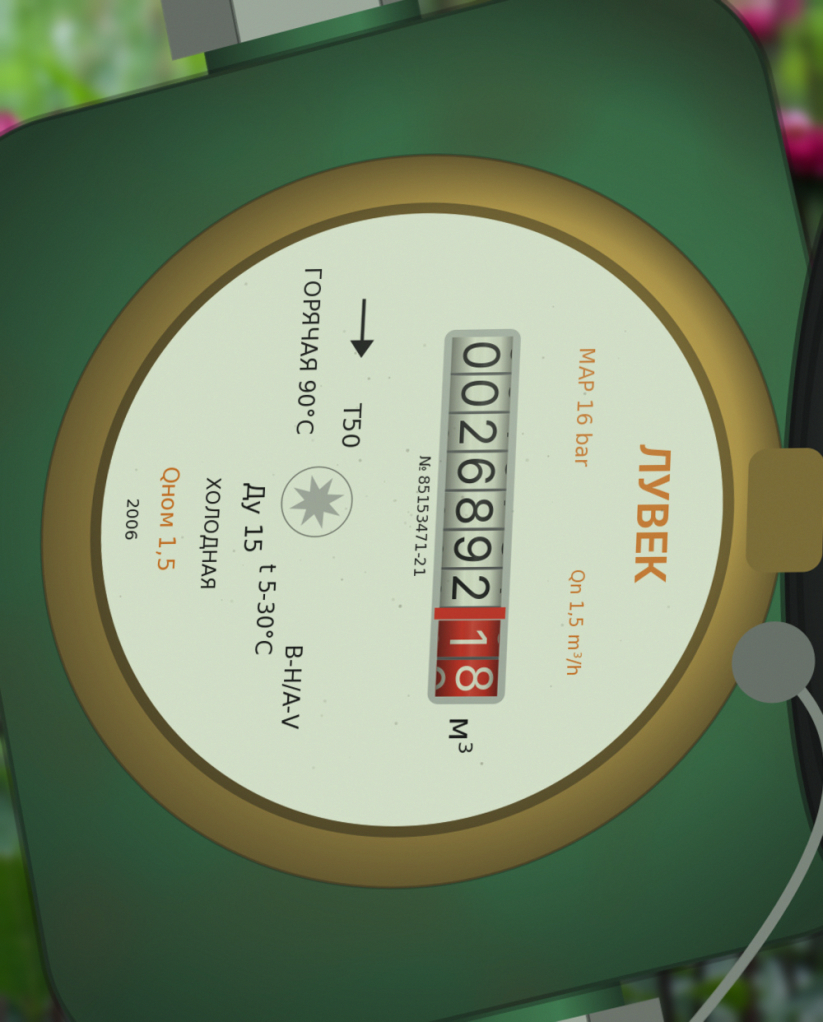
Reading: 26892.18 m³
